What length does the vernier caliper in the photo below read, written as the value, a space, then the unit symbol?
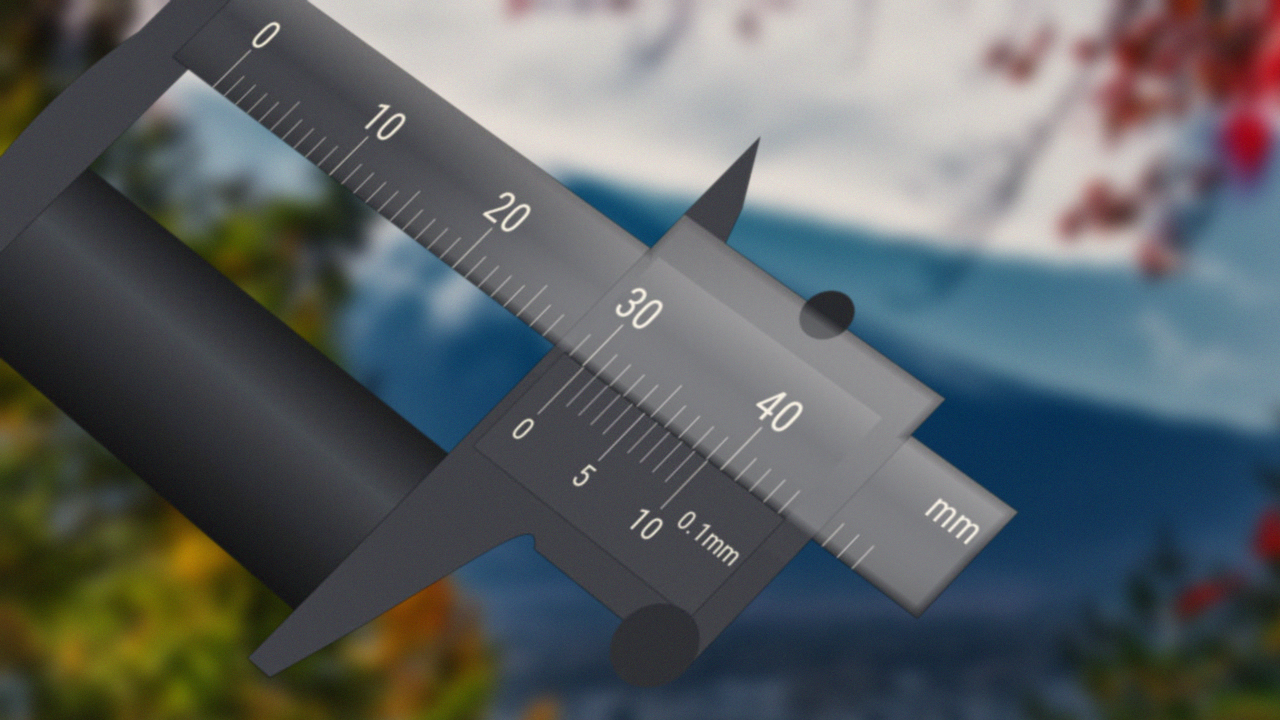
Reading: 30.1 mm
